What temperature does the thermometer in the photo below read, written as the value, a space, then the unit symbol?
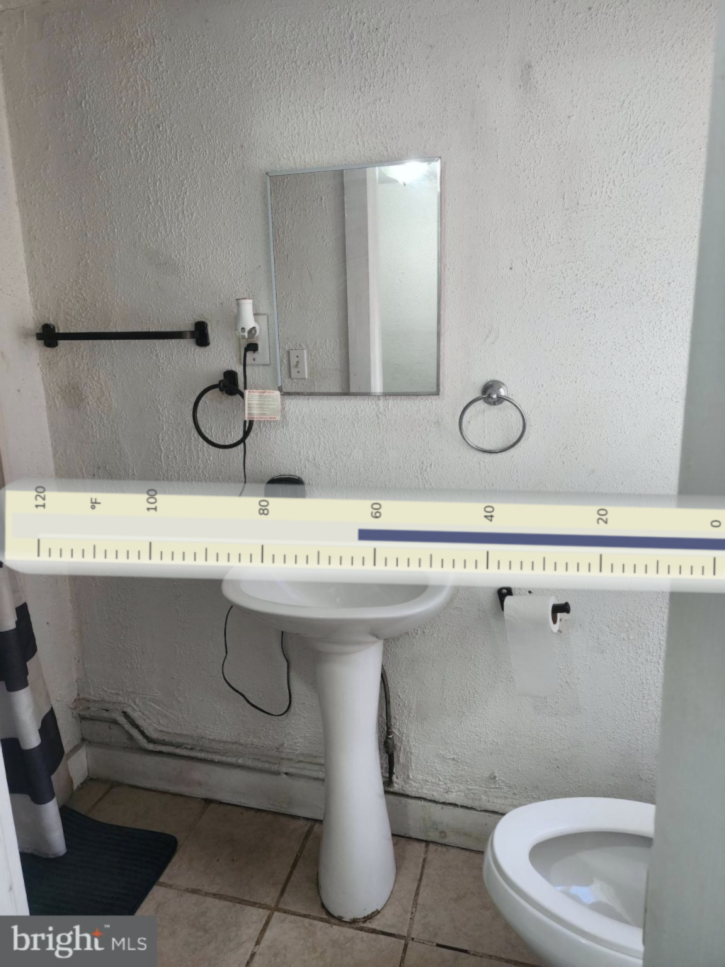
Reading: 63 °F
